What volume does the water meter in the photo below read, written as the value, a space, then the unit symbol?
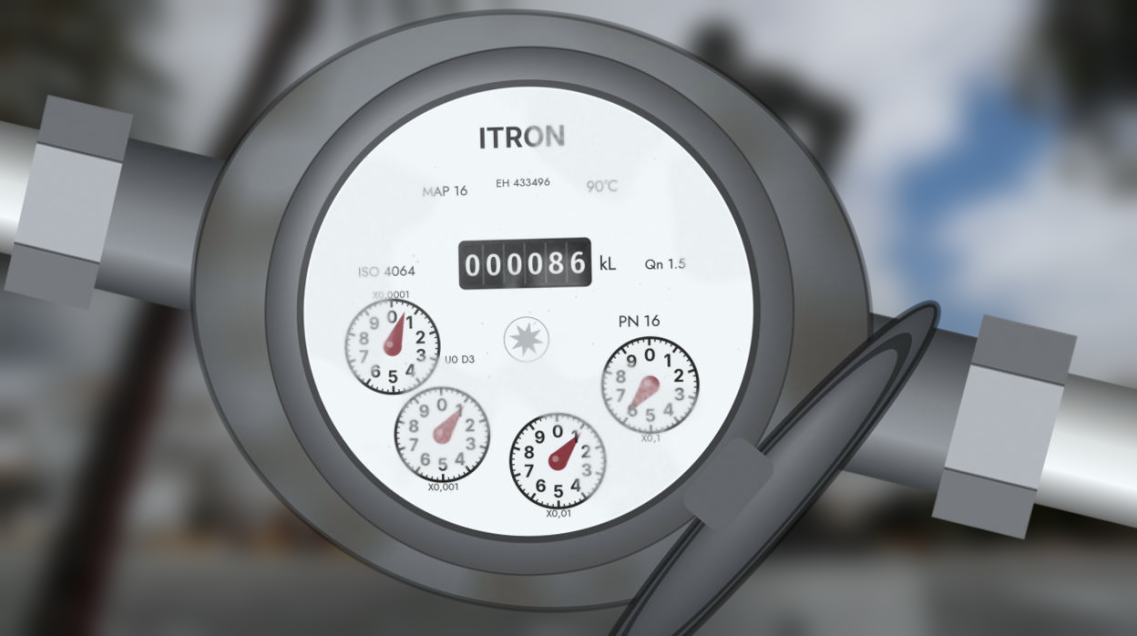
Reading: 86.6110 kL
